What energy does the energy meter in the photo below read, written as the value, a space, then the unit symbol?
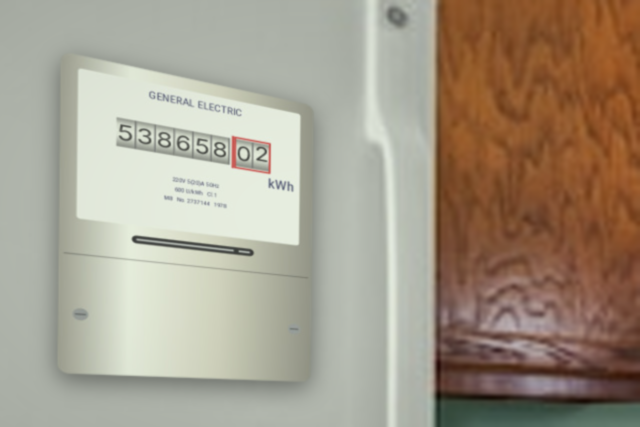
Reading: 538658.02 kWh
